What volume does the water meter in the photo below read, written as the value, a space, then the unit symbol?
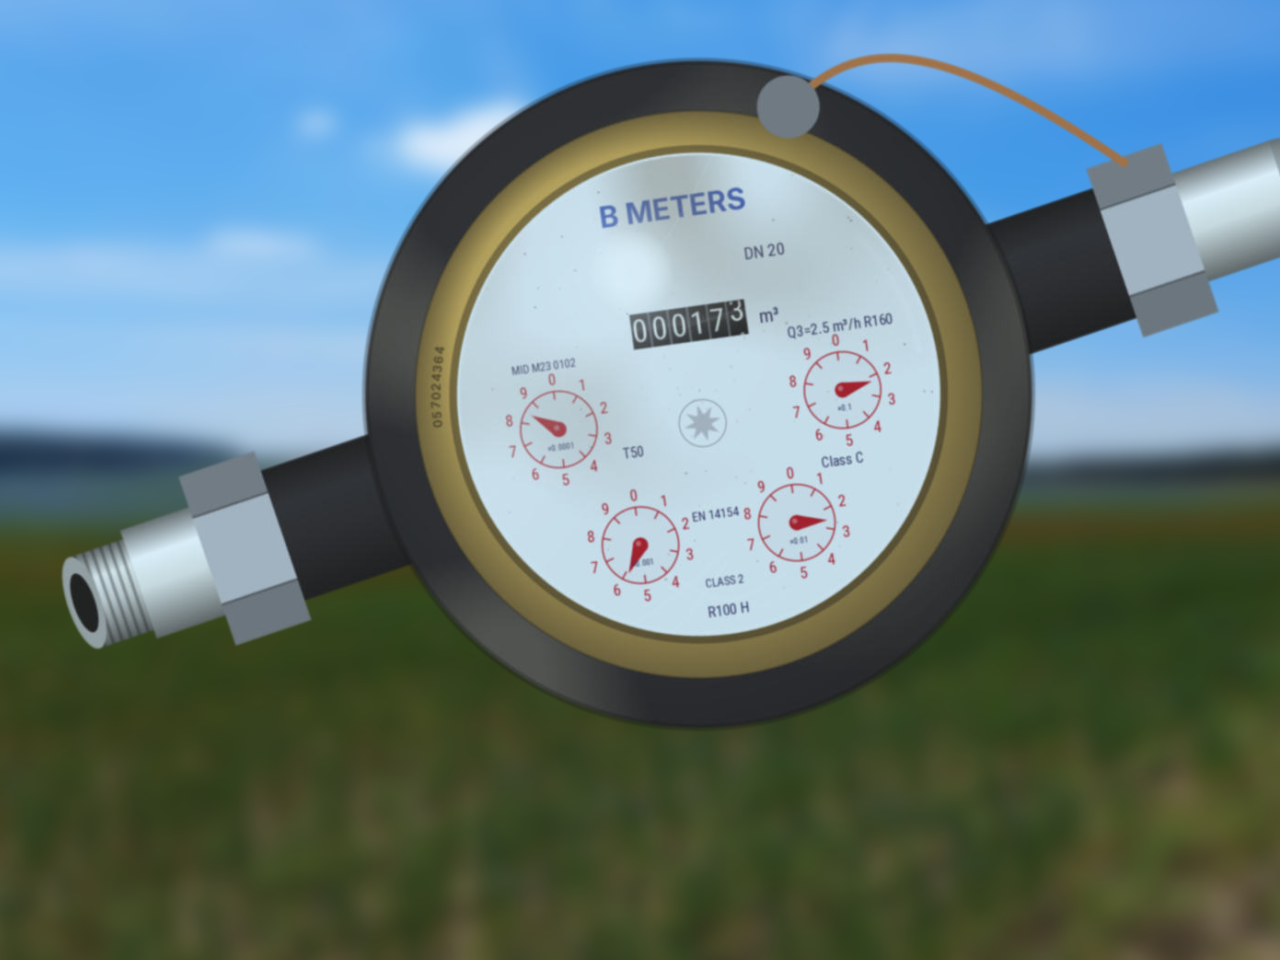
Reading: 173.2258 m³
